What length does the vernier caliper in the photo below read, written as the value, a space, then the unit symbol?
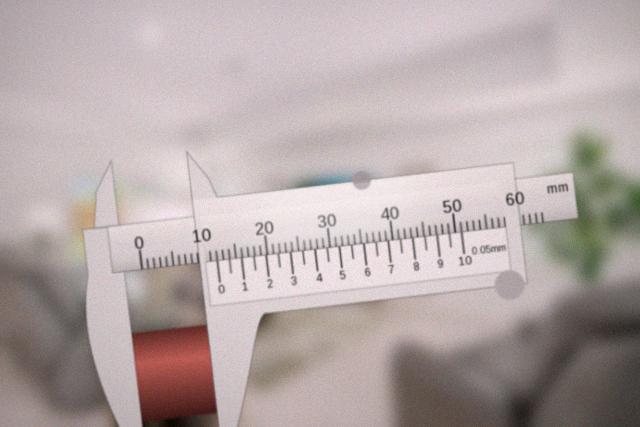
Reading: 12.0 mm
